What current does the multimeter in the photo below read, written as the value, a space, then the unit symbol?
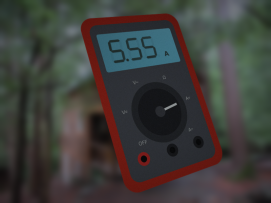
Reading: 5.55 A
